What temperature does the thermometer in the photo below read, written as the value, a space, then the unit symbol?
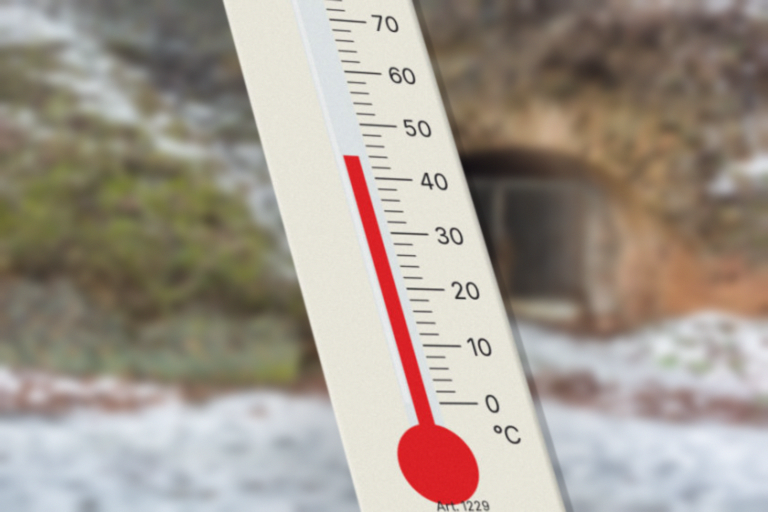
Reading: 44 °C
